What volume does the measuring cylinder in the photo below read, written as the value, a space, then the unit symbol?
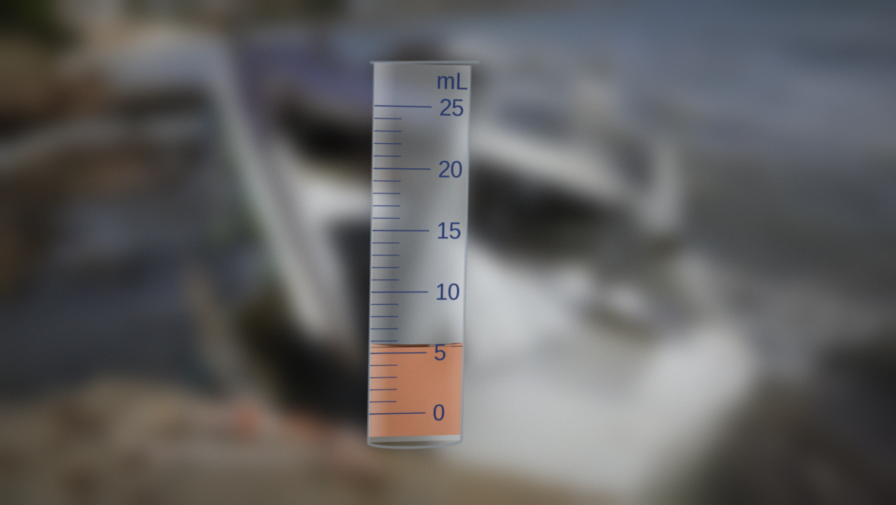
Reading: 5.5 mL
